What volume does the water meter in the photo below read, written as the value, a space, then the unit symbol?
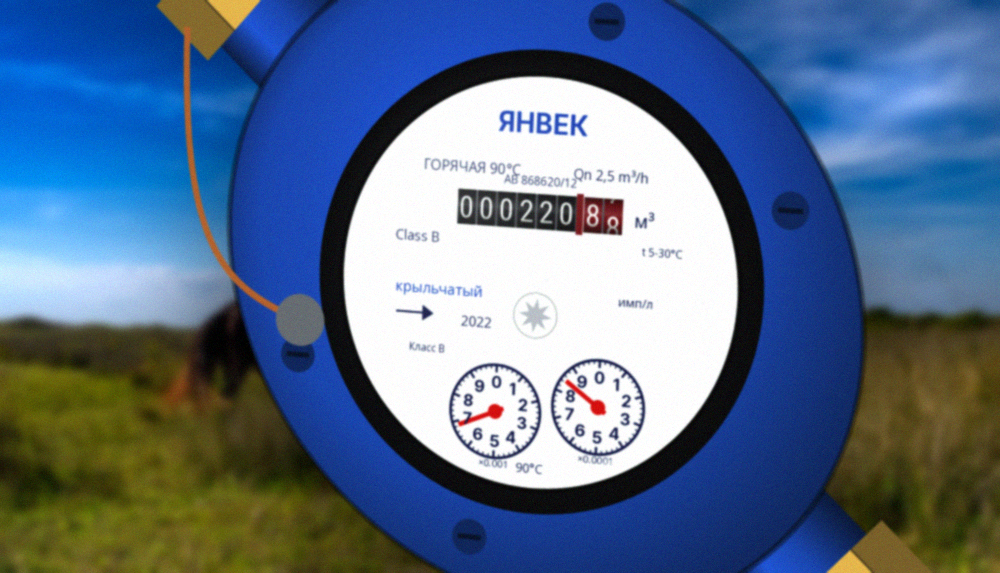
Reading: 220.8768 m³
